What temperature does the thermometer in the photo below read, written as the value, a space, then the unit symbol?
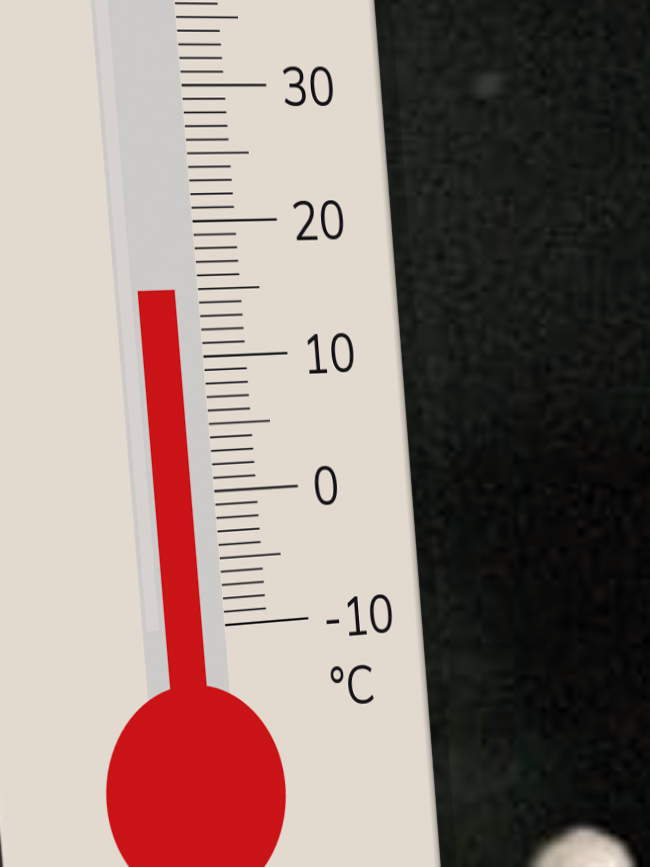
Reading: 15 °C
